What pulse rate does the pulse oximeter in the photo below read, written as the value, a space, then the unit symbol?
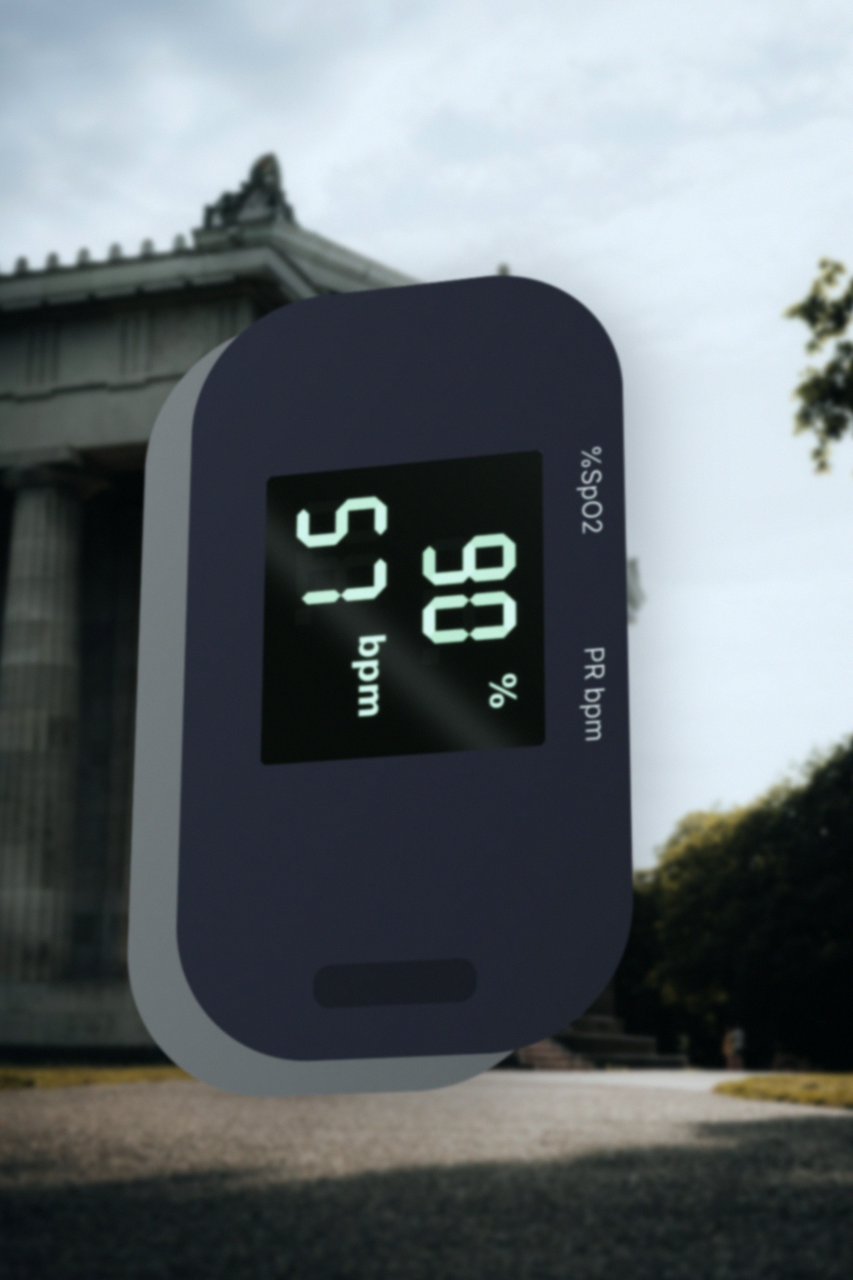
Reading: 57 bpm
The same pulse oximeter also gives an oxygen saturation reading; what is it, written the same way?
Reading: 90 %
